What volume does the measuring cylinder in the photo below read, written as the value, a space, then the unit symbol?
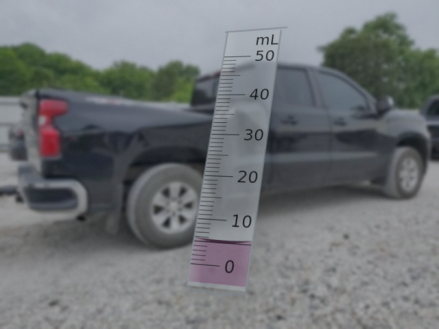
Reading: 5 mL
